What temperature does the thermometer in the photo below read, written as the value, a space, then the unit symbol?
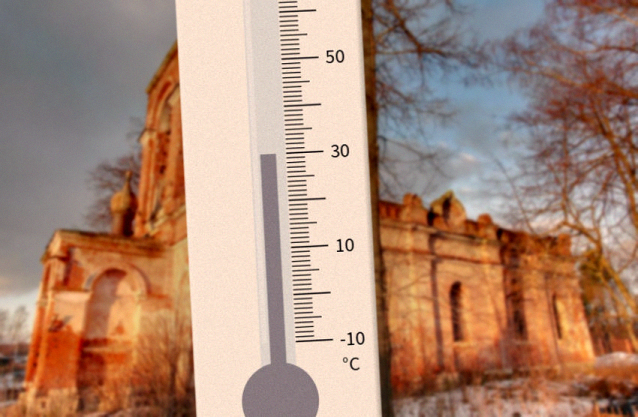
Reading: 30 °C
